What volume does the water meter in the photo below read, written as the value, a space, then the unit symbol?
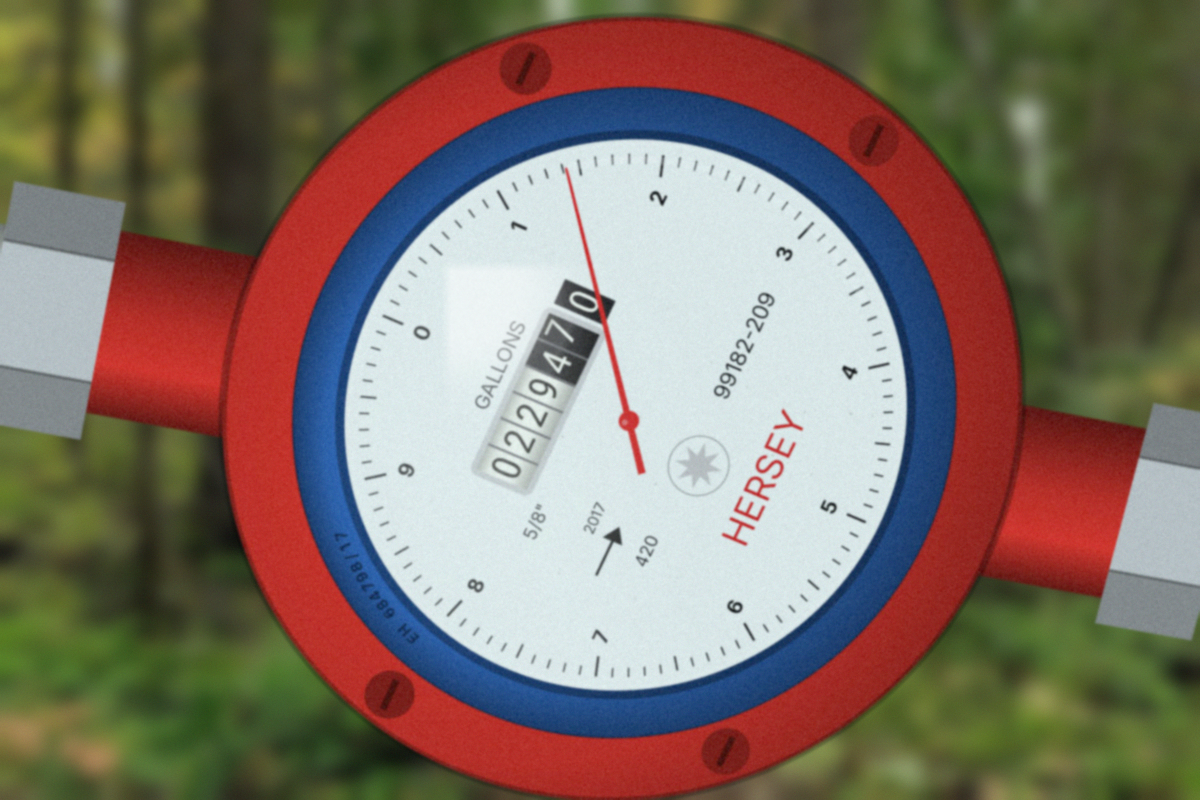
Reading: 229471.4 gal
